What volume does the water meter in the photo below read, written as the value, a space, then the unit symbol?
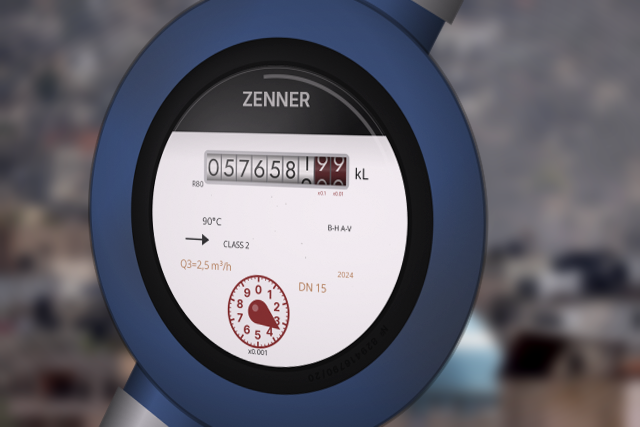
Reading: 576581.993 kL
